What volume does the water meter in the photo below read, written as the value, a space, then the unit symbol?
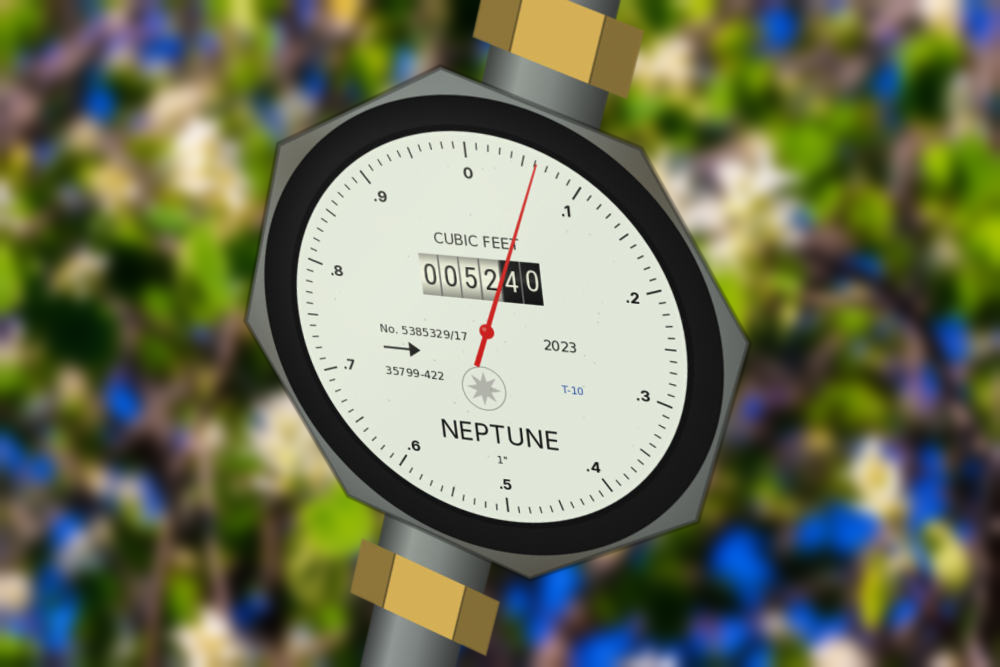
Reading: 5240.06 ft³
